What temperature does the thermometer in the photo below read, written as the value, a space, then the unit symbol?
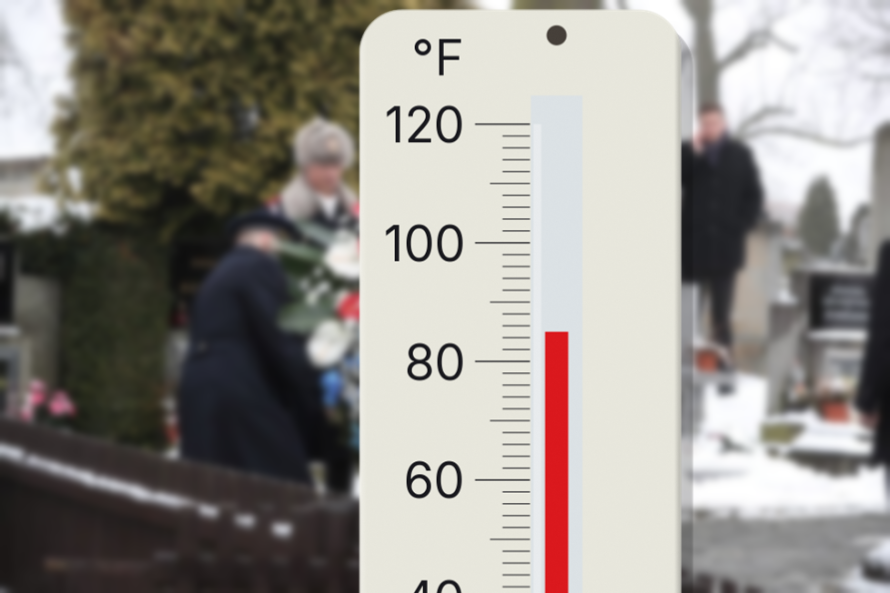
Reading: 85 °F
